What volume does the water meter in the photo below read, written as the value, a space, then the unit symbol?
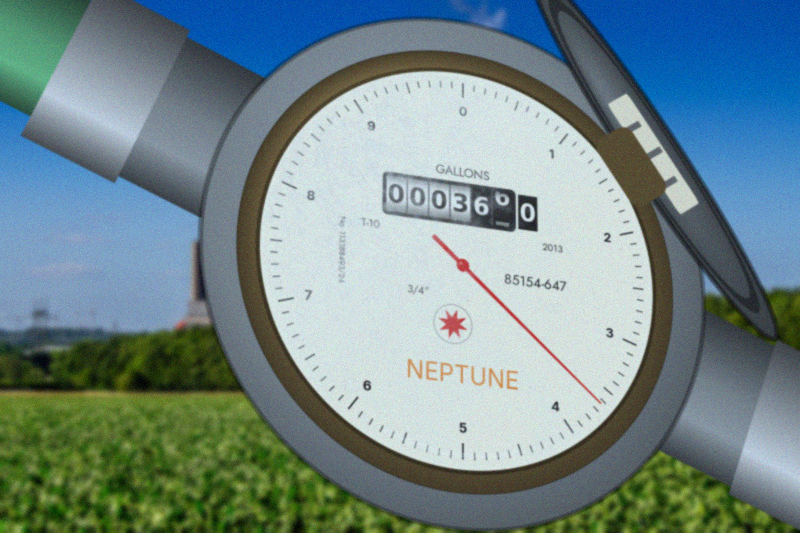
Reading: 3663.6 gal
